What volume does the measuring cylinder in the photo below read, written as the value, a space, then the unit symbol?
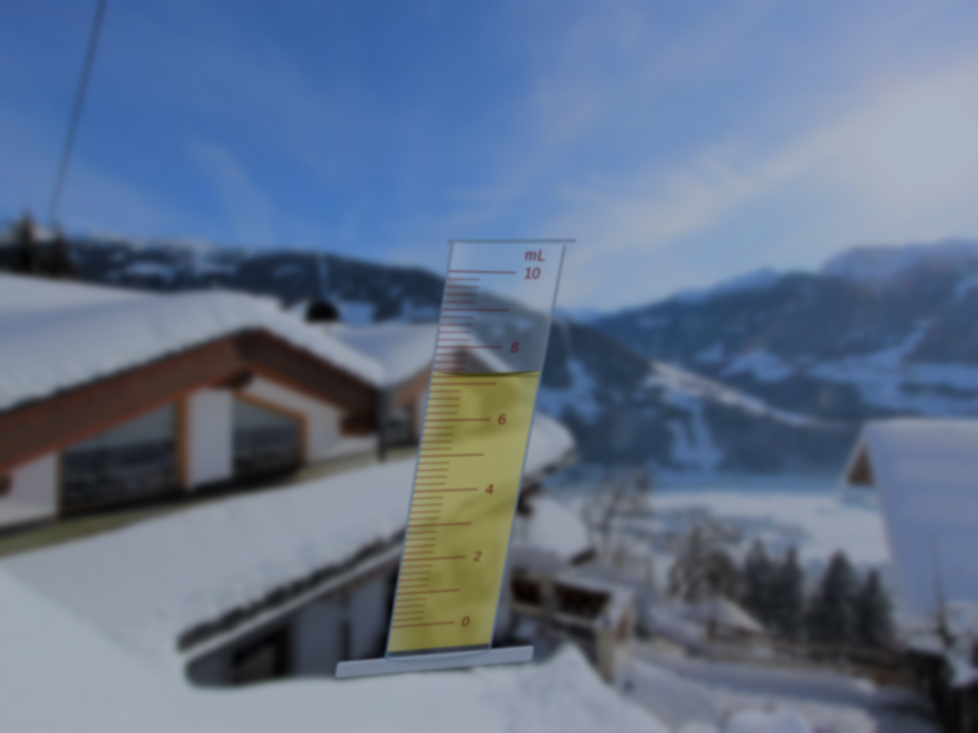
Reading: 7.2 mL
